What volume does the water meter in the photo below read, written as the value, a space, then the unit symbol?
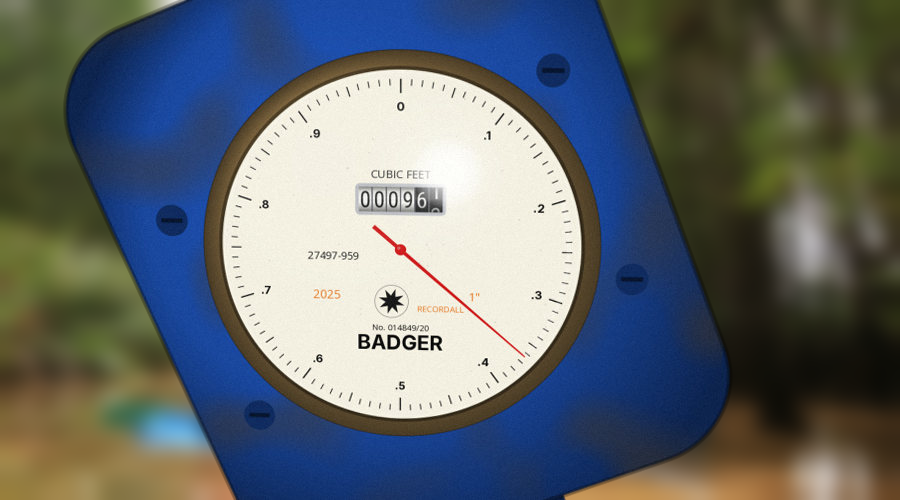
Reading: 961.36 ft³
